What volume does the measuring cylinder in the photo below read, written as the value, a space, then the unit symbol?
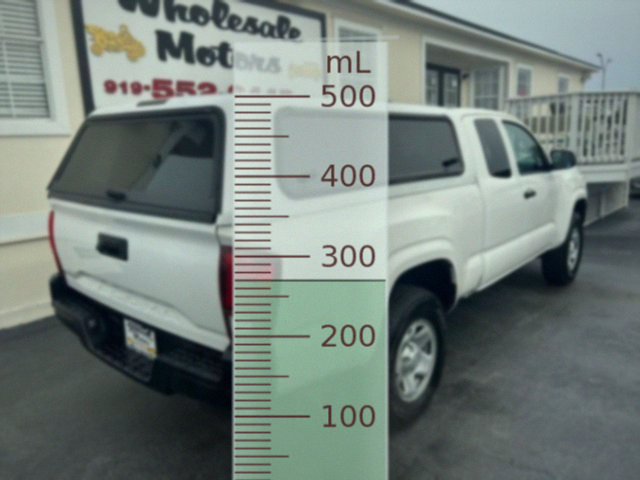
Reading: 270 mL
